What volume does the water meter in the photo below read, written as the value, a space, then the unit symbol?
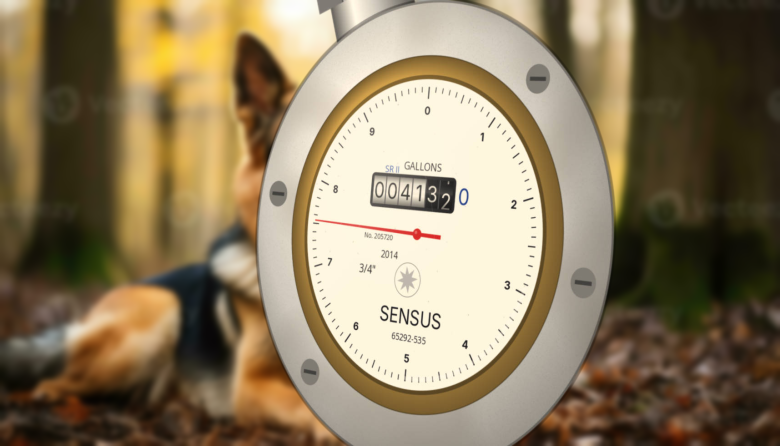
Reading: 41317.5 gal
